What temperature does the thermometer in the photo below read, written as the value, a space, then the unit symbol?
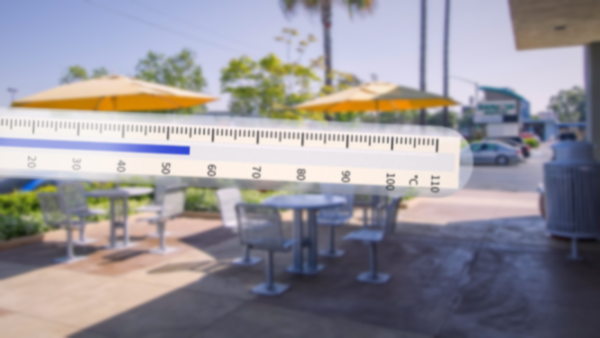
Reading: 55 °C
